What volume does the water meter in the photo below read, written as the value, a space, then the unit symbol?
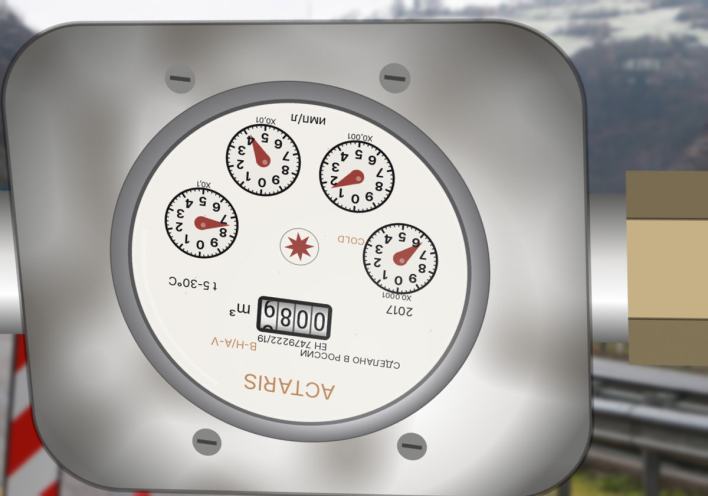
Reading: 88.7416 m³
